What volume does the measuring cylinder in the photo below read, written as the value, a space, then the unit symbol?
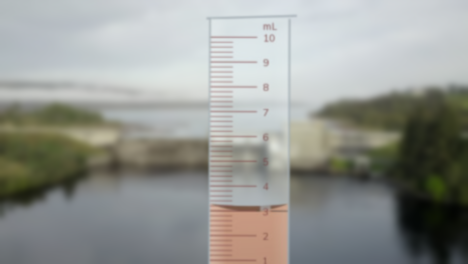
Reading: 3 mL
